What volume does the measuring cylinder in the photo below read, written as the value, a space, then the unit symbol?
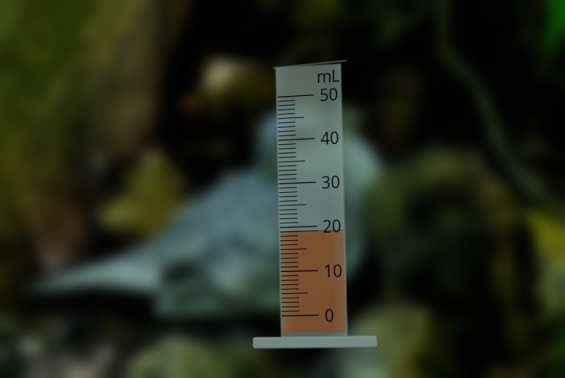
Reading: 19 mL
